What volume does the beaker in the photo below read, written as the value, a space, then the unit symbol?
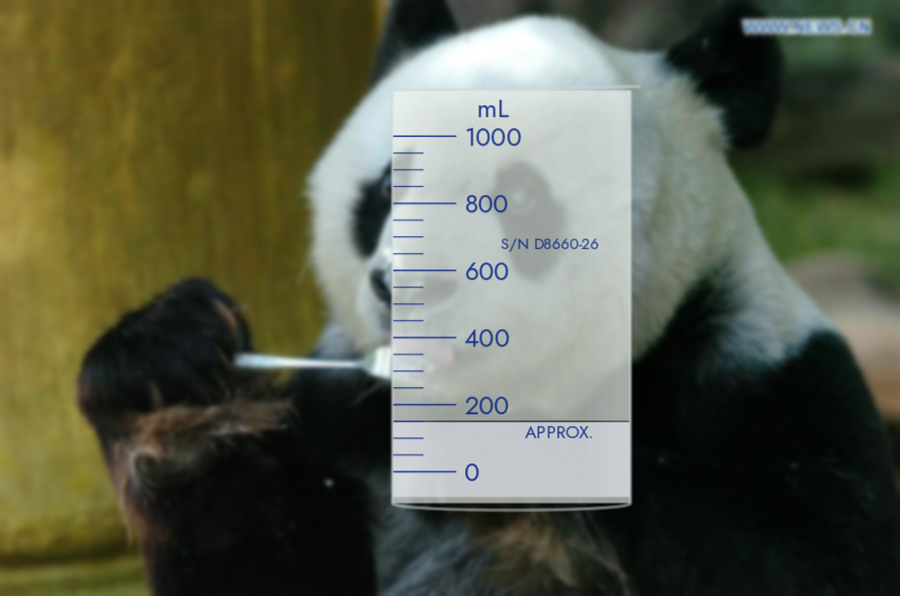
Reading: 150 mL
